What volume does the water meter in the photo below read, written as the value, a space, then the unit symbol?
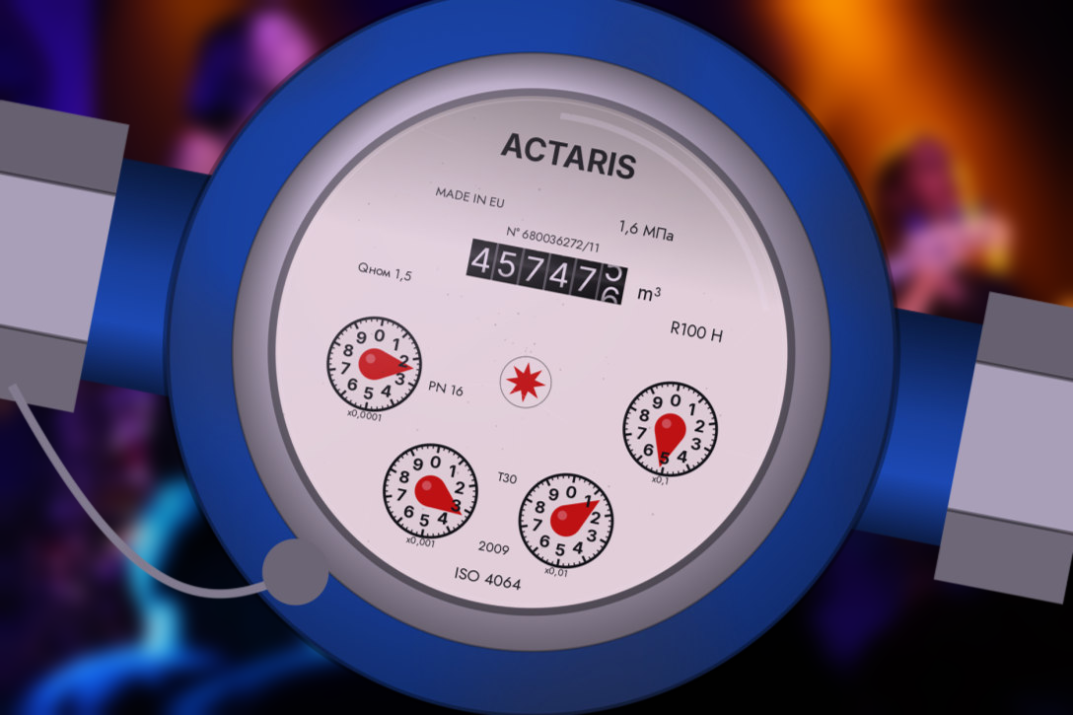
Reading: 457475.5132 m³
